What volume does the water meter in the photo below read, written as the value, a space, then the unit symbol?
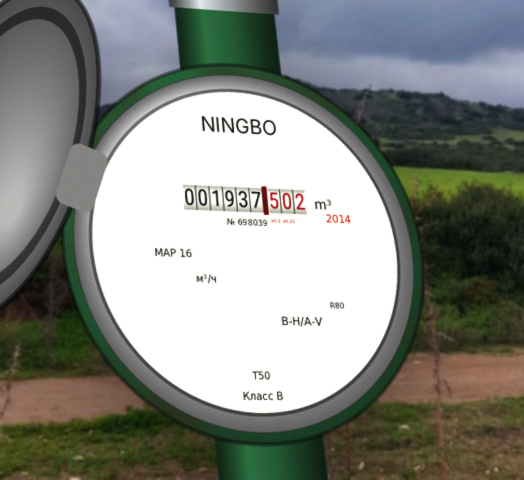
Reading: 1937.502 m³
